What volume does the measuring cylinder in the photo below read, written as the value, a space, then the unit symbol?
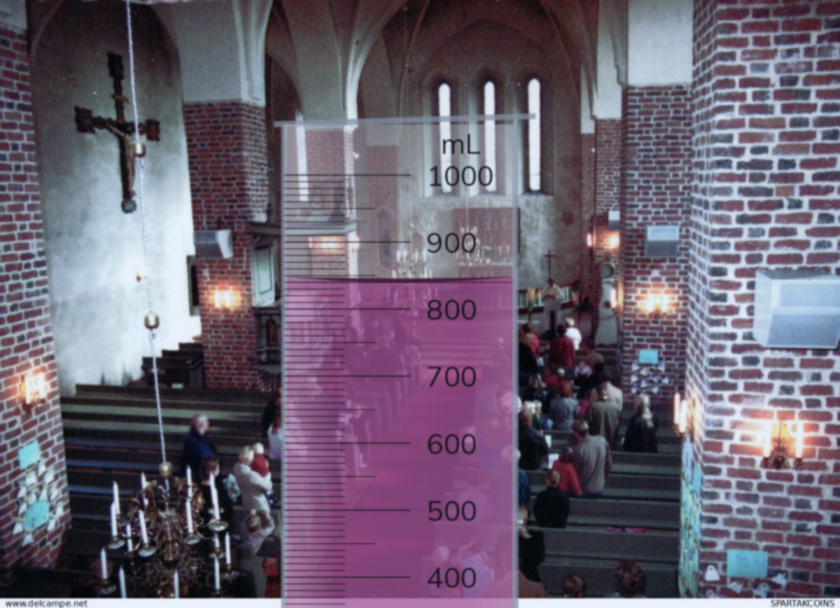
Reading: 840 mL
